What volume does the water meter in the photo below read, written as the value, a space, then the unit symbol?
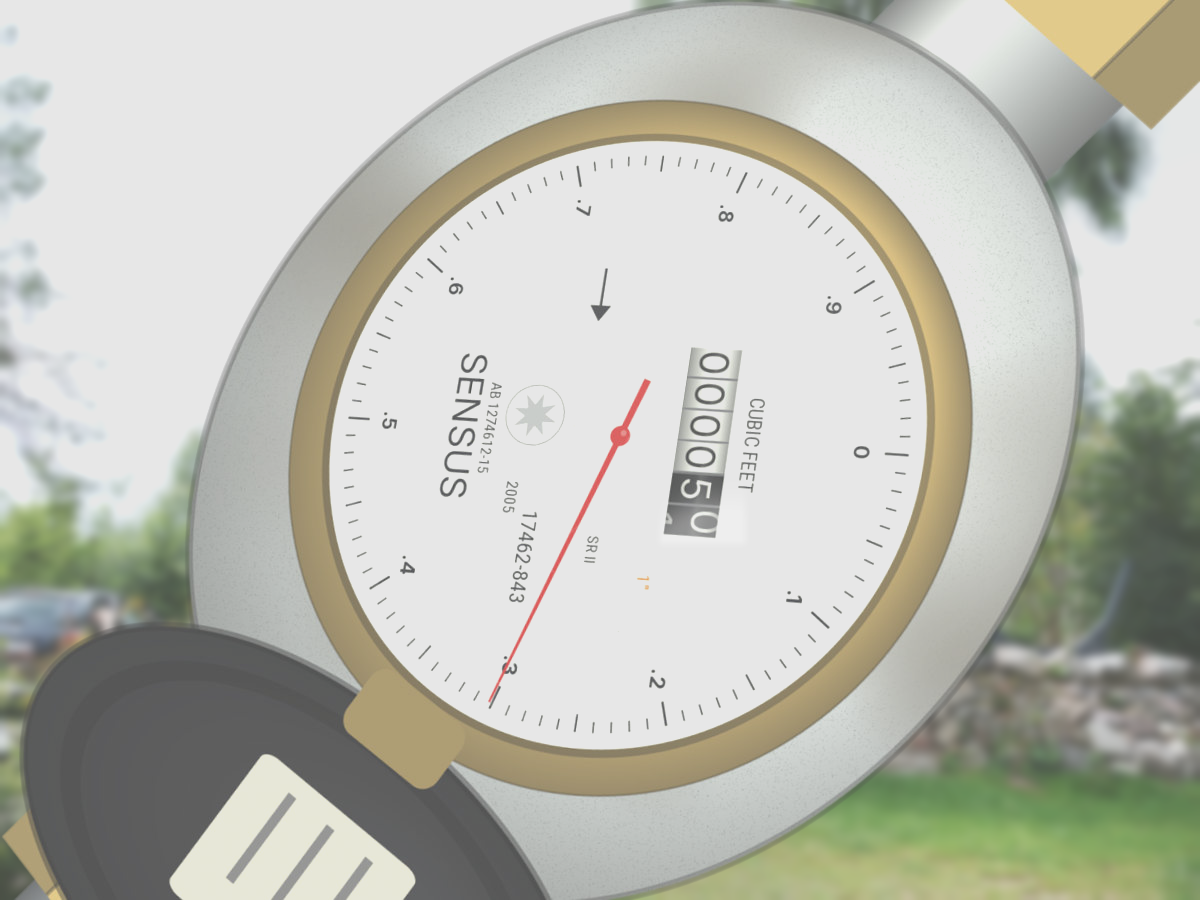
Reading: 50.30 ft³
